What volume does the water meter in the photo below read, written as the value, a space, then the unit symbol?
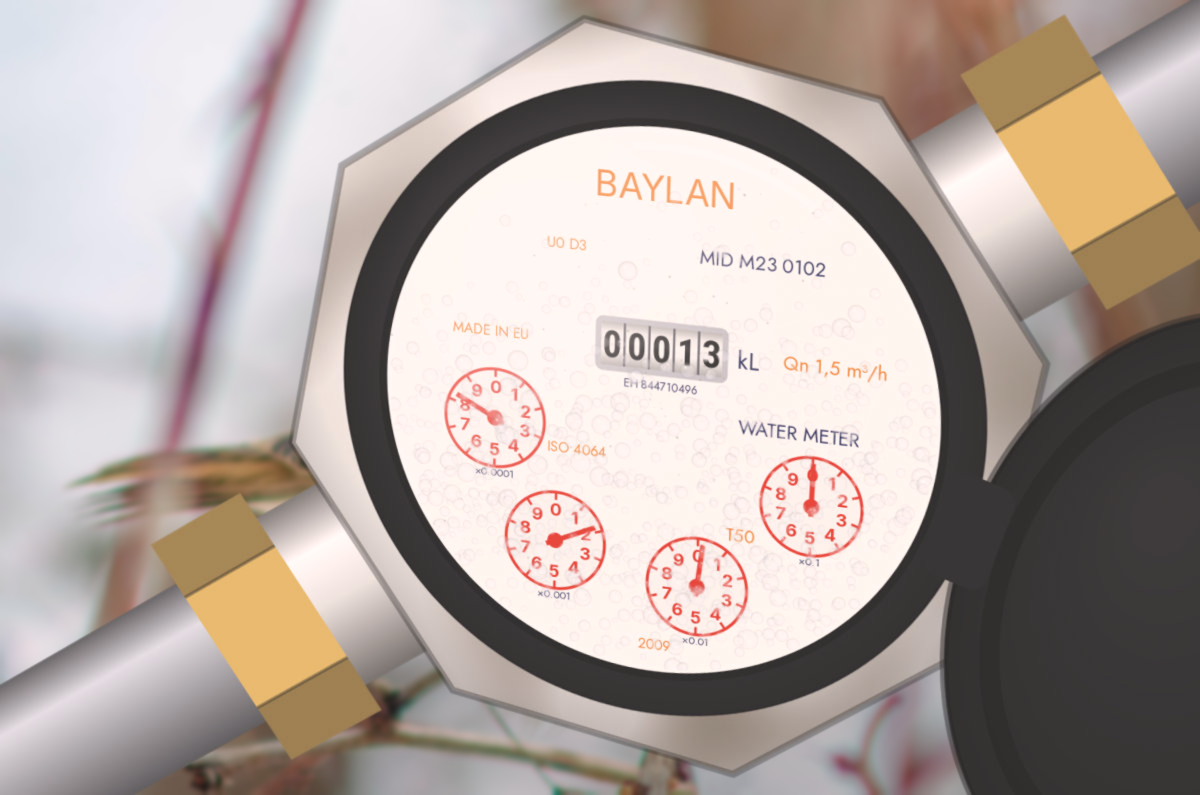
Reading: 13.0018 kL
